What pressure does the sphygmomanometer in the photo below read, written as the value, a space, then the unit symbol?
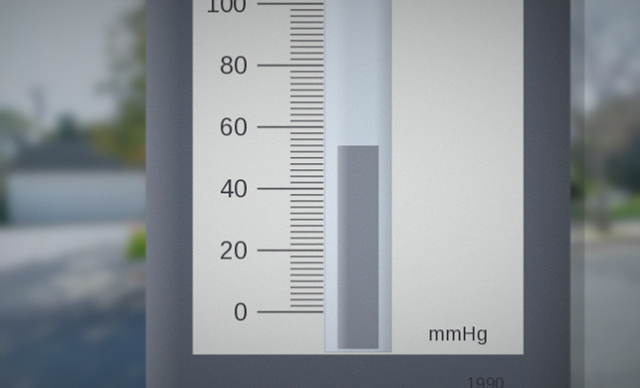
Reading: 54 mmHg
